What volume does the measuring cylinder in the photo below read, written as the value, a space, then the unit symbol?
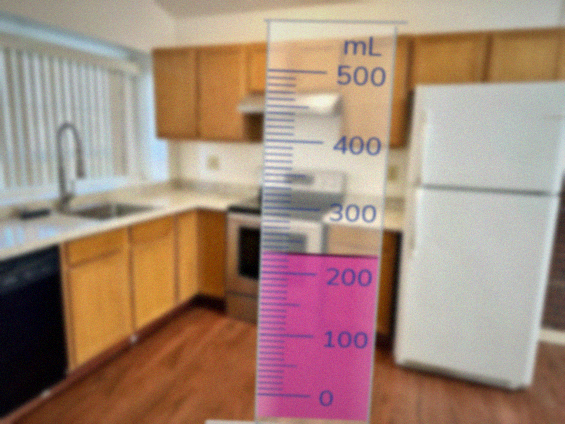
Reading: 230 mL
